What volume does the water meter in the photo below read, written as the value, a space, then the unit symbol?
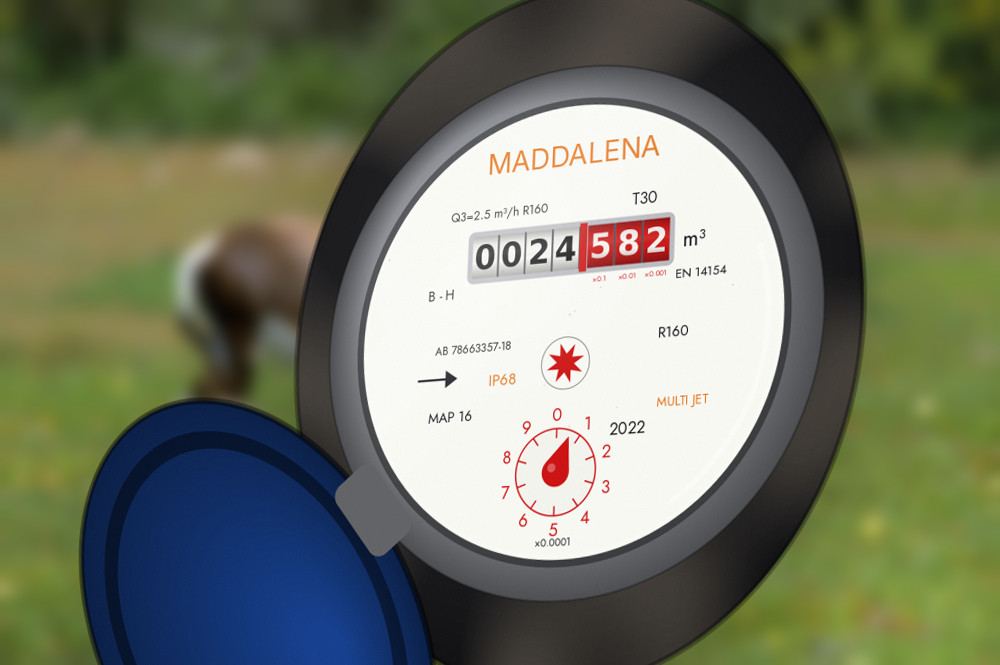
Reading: 24.5820 m³
